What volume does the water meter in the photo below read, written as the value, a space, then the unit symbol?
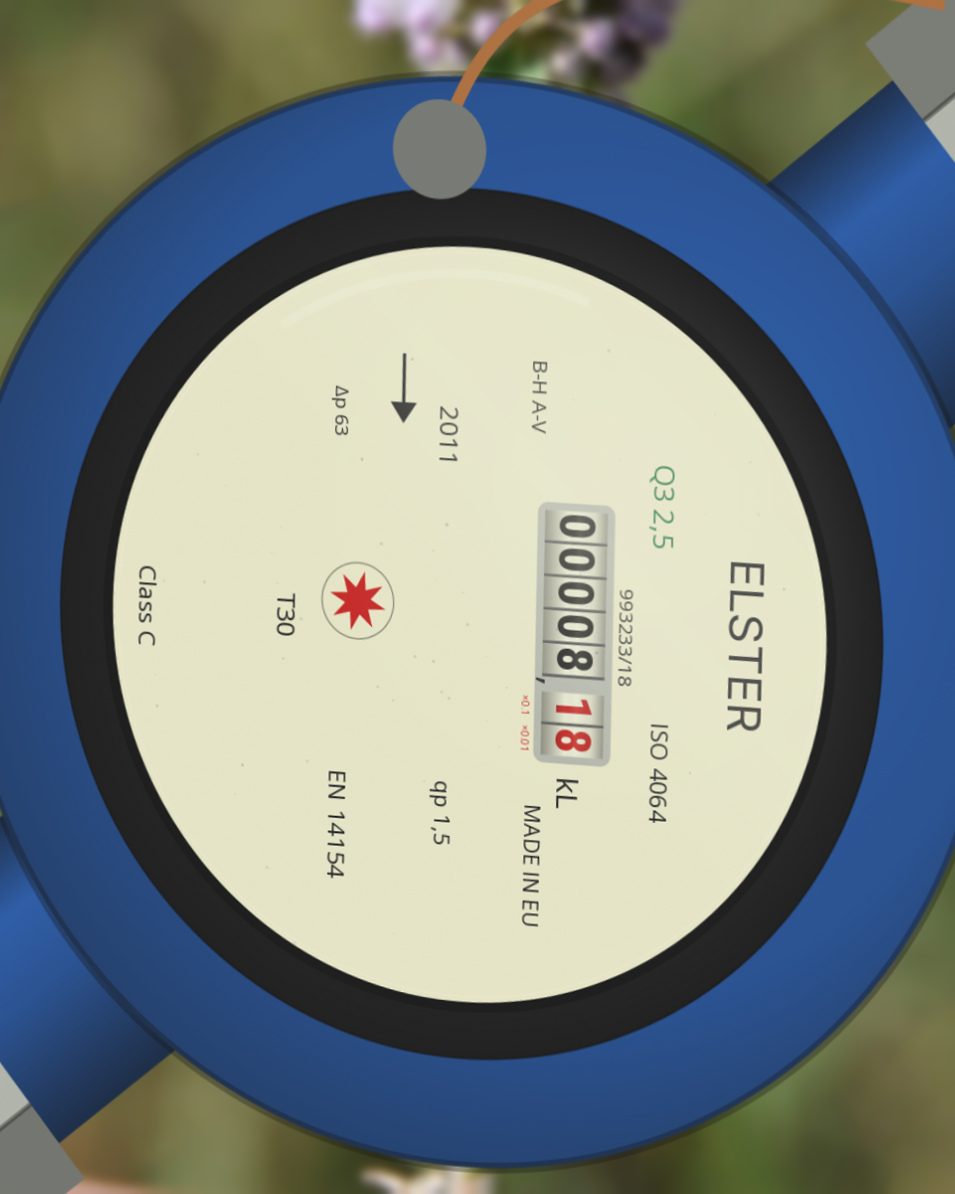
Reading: 8.18 kL
